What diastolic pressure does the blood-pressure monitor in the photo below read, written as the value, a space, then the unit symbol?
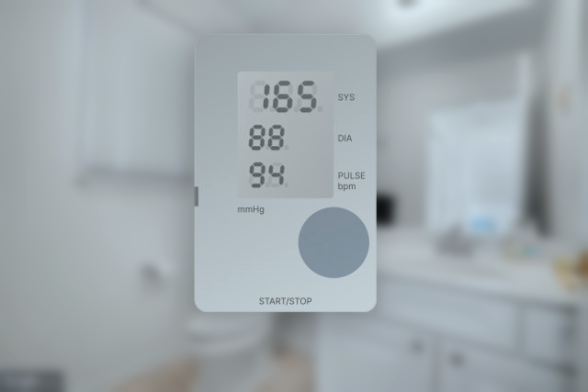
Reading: 88 mmHg
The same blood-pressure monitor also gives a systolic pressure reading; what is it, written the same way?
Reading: 165 mmHg
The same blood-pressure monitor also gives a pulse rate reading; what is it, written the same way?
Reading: 94 bpm
